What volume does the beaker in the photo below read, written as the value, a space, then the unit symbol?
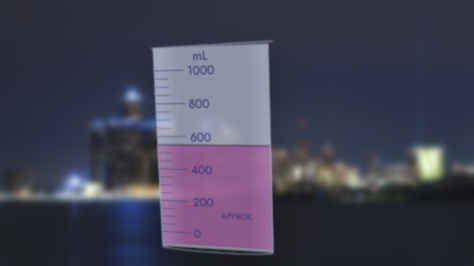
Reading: 550 mL
